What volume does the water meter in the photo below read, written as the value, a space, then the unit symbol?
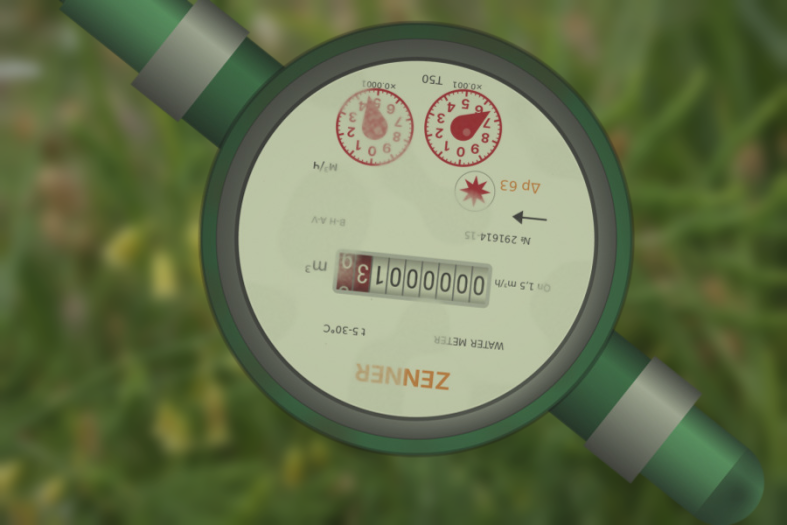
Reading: 1.3864 m³
